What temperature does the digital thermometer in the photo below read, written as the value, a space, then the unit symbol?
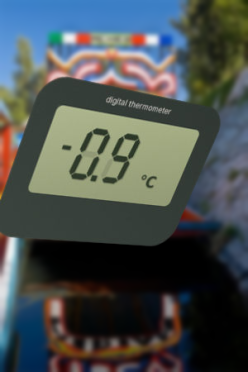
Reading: -0.9 °C
